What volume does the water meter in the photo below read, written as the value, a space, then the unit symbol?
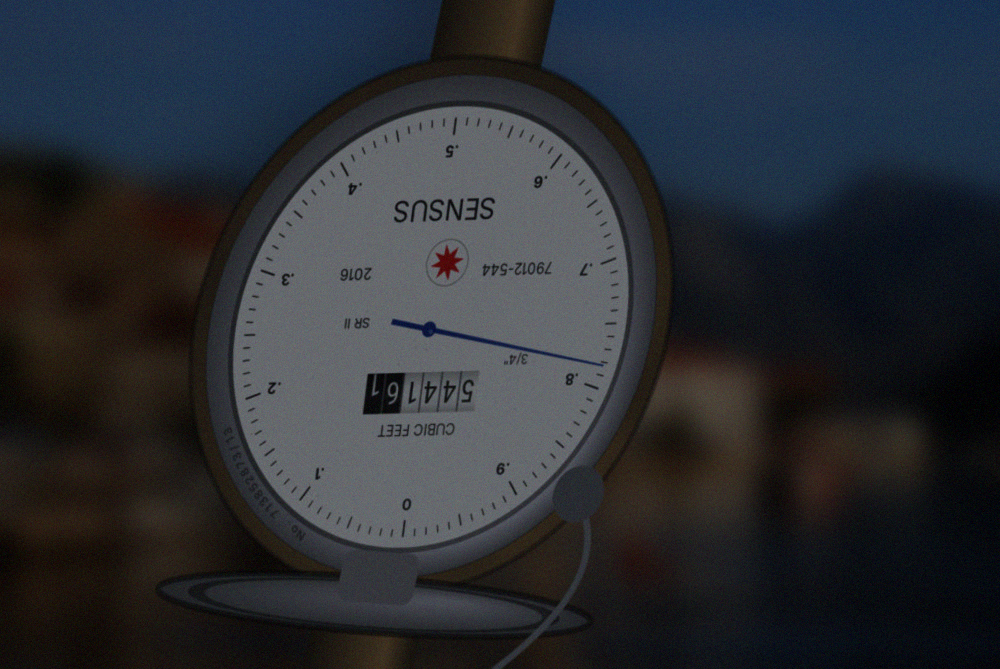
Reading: 544160.78 ft³
